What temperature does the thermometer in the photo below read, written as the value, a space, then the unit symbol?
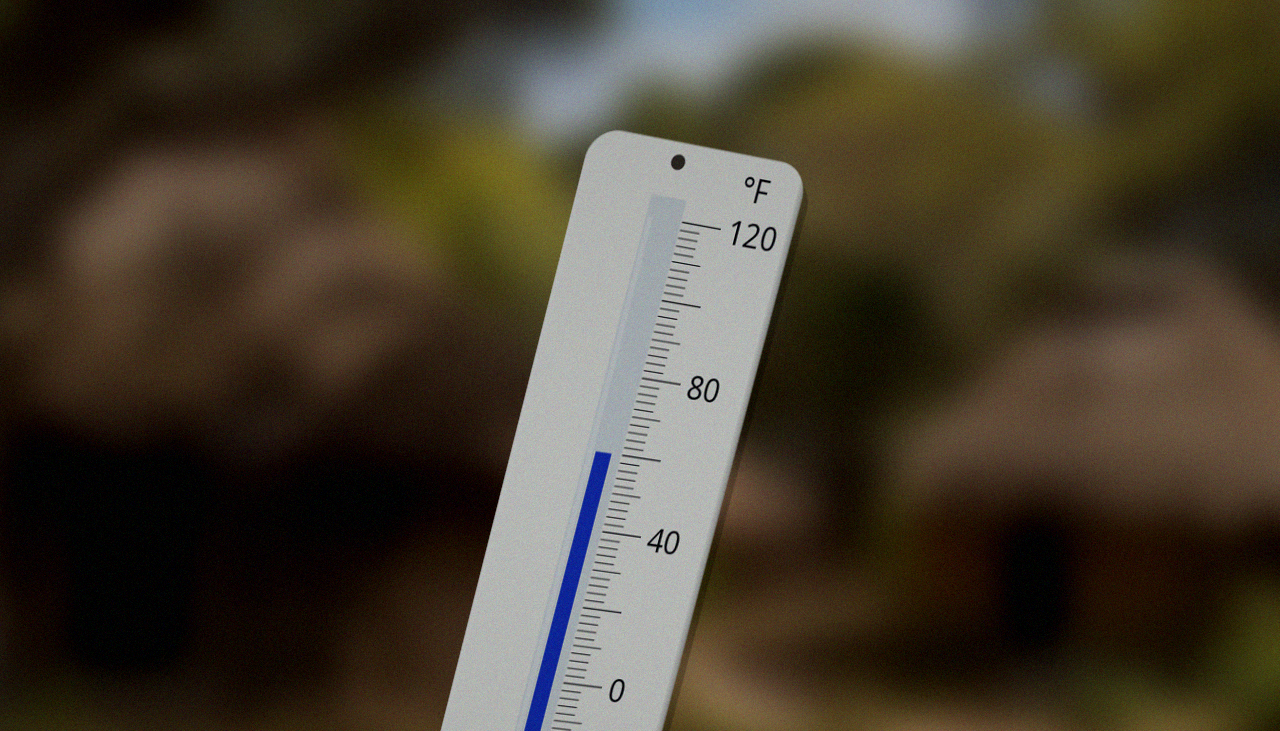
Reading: 60 °F
